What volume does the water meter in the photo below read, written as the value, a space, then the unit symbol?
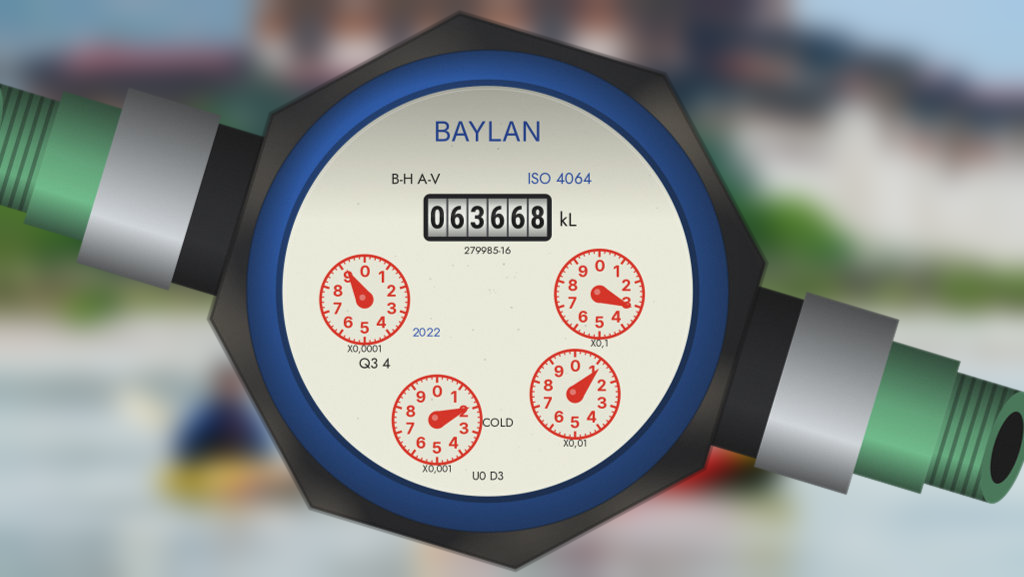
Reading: 63668.3119 kL
